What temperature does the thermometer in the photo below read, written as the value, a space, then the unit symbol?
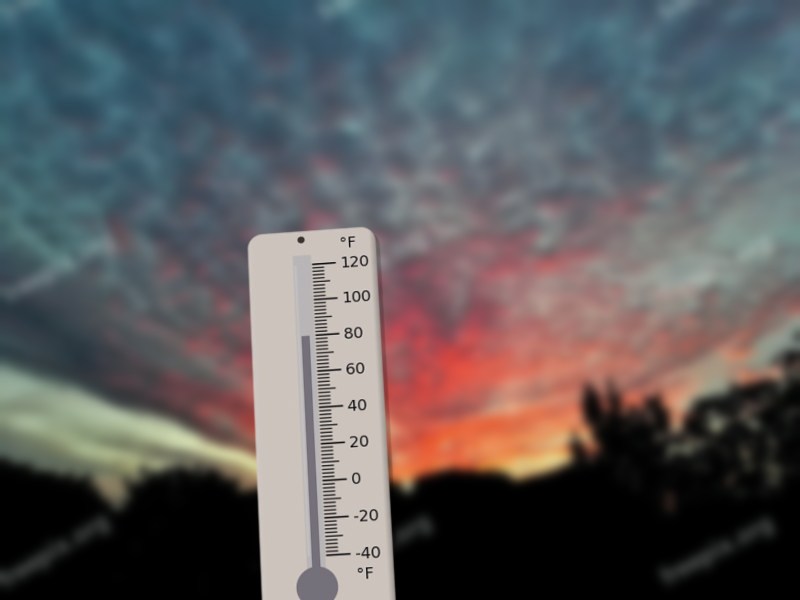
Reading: 80 °F
